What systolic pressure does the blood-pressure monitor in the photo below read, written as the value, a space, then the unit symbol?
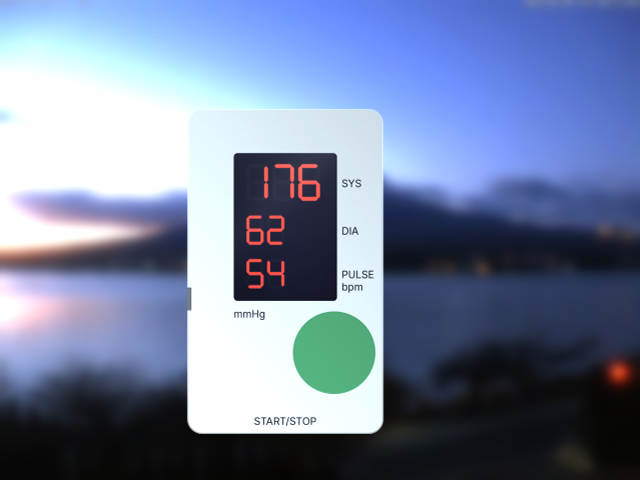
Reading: 176 mmHg
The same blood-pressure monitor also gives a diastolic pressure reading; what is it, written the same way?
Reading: 62 mmHg
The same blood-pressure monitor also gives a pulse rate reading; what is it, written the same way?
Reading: 54 bpm
